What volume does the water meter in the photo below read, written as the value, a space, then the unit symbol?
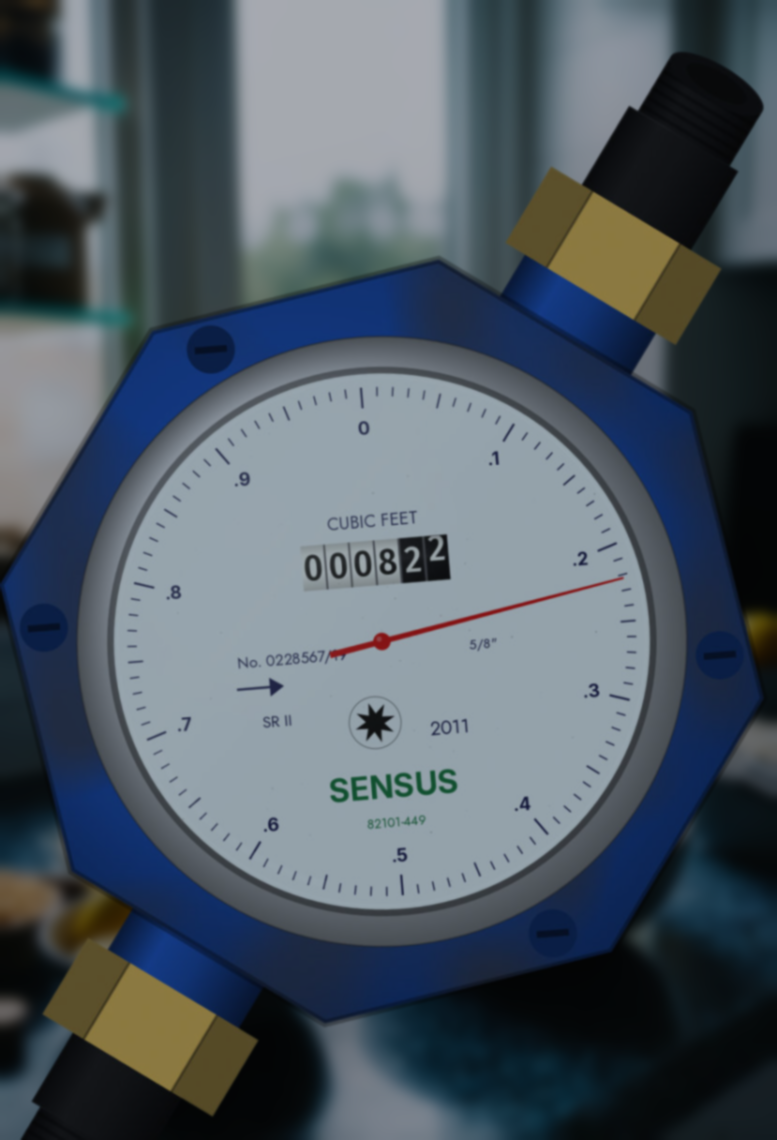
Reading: 822.22 ft³
